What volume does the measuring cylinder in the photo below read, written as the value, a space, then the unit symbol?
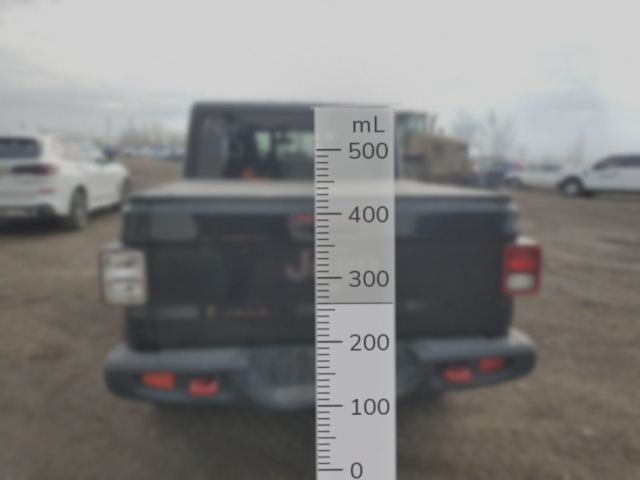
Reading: 260 mL
